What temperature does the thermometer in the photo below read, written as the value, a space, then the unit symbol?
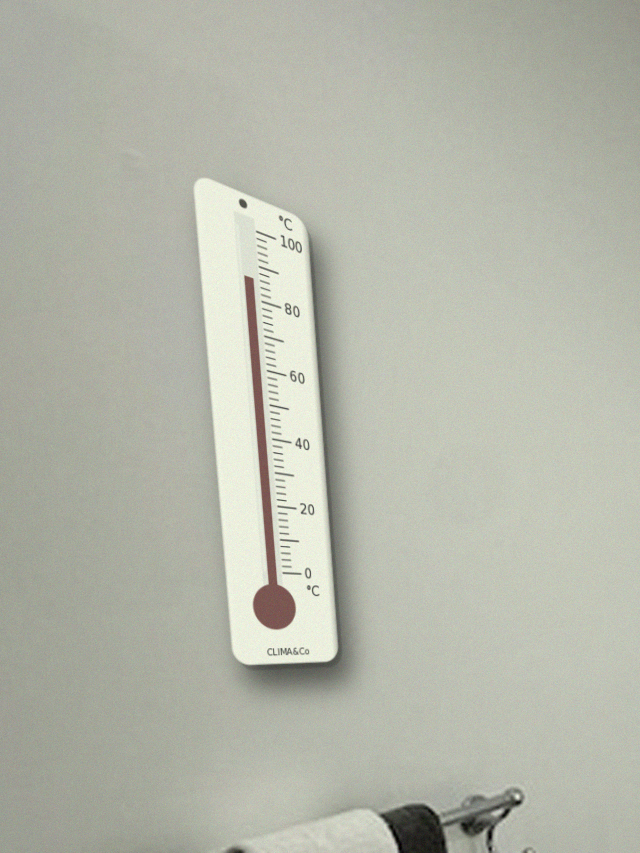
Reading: 86 °C
